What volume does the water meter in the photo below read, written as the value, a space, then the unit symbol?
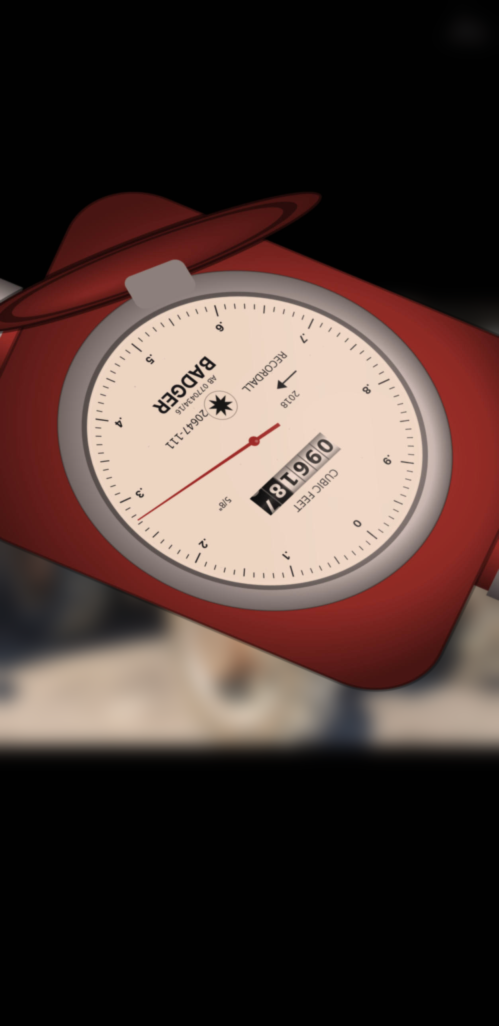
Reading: 96187.27 ft³
